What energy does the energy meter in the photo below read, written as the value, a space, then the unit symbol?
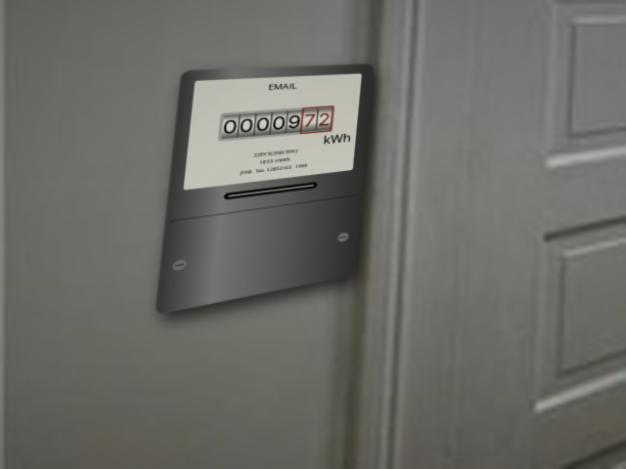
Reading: 9.72 kWh
